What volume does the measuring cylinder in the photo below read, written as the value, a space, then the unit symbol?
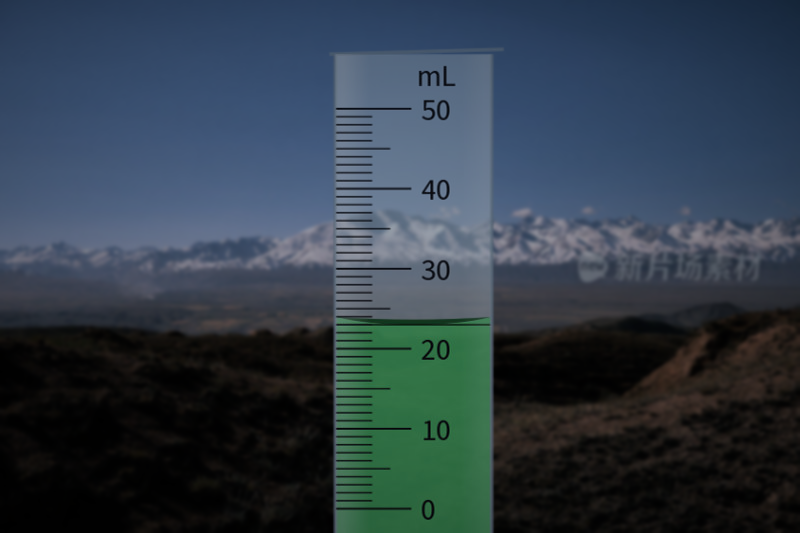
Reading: 23 mL
